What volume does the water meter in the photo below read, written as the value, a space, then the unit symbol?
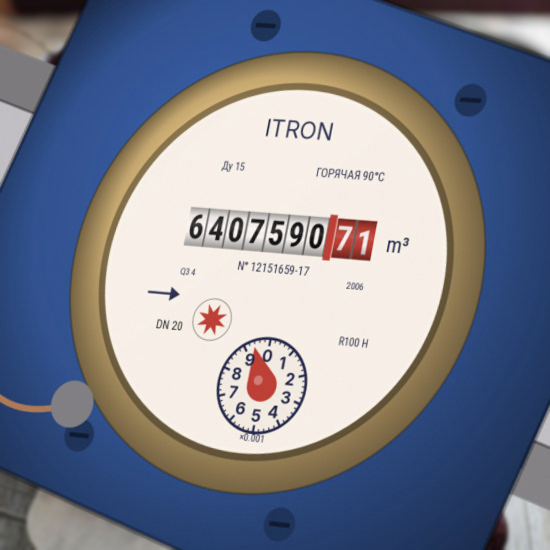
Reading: 6407590.709 m³
